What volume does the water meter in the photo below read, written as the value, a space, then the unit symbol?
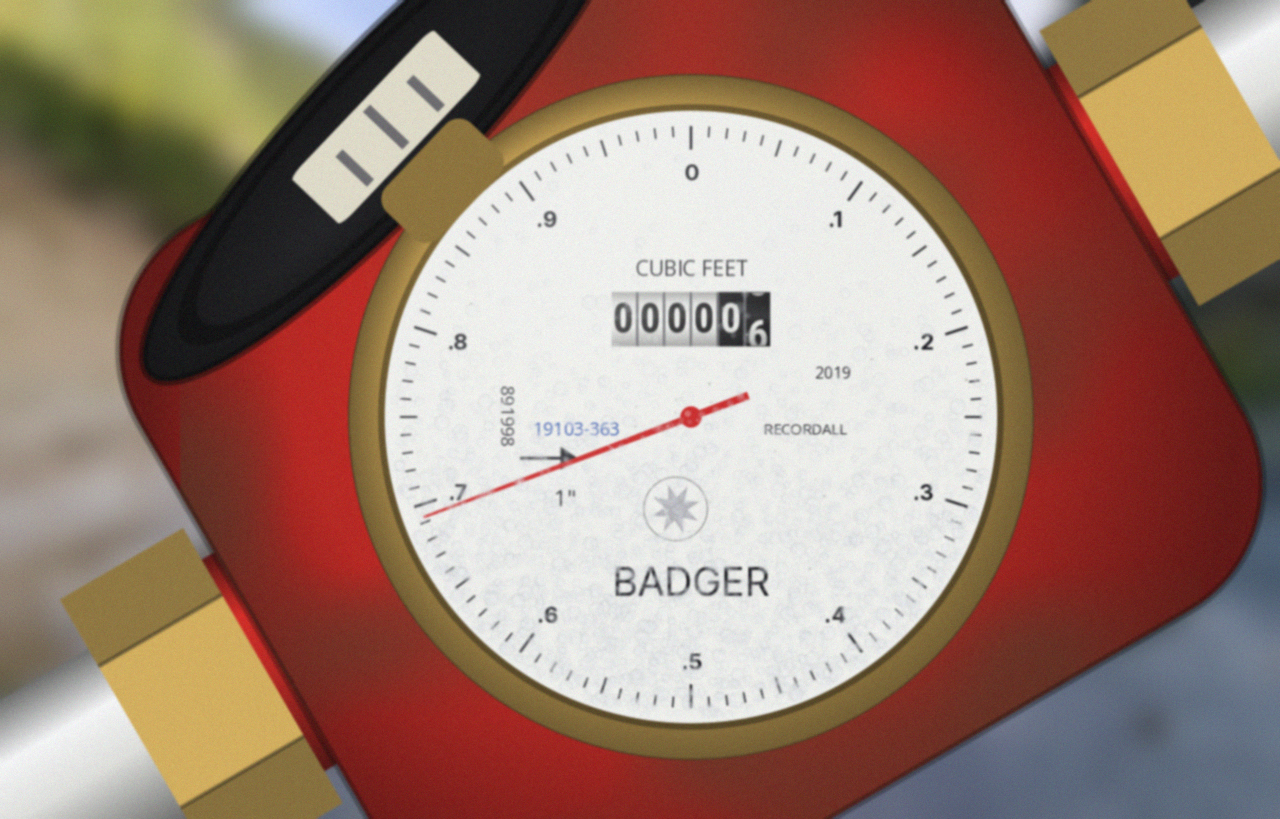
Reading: 5.69 ft³
